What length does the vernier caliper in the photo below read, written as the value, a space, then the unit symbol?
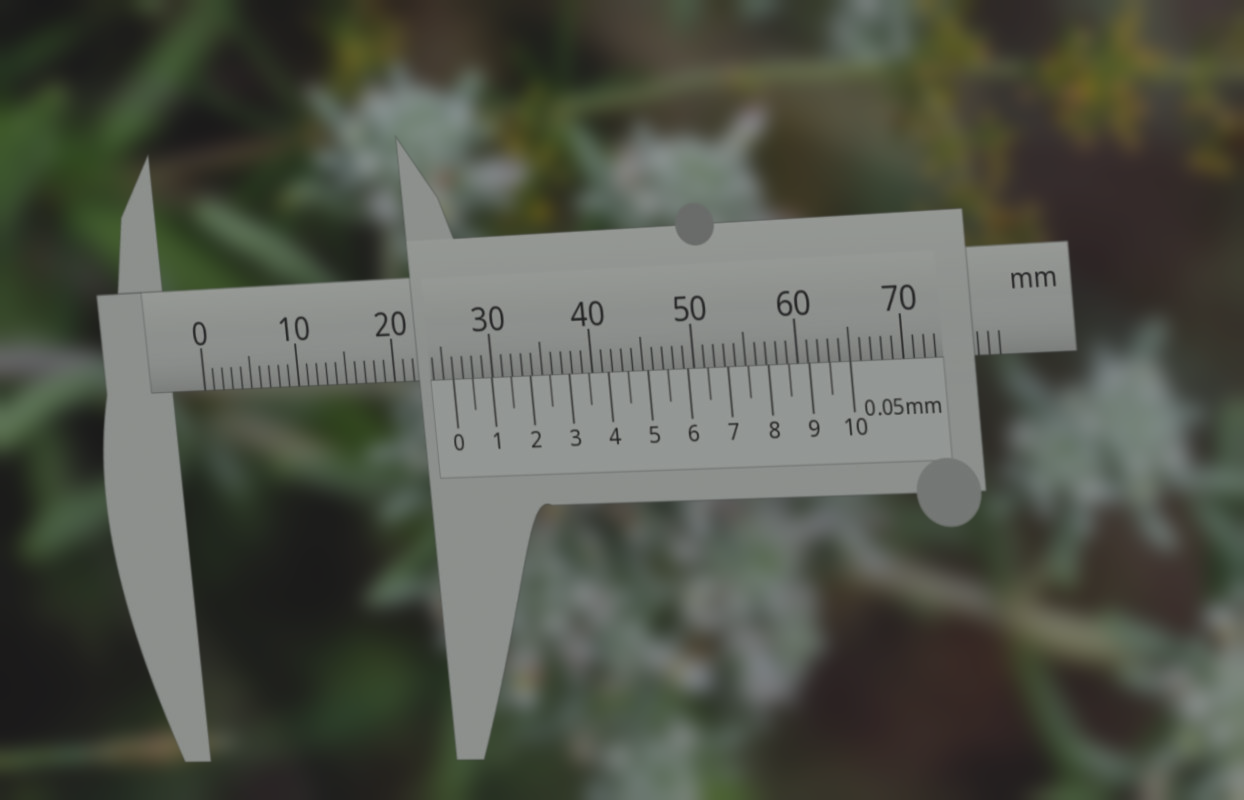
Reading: 26.0 mm
